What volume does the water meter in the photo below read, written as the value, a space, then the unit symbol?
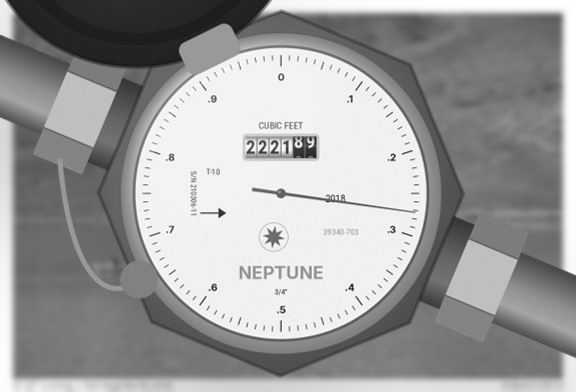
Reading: 222189.27 ft³
